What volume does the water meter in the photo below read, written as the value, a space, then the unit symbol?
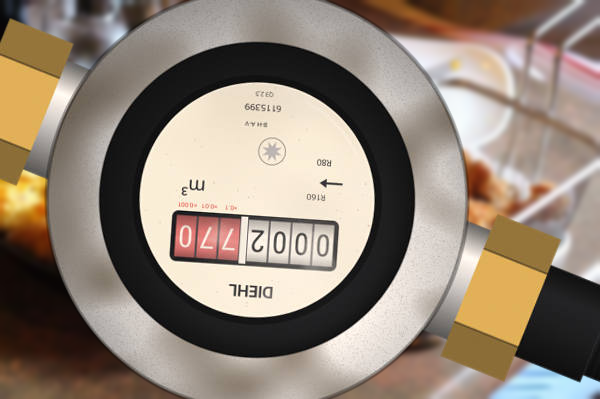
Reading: 2.770 m³
